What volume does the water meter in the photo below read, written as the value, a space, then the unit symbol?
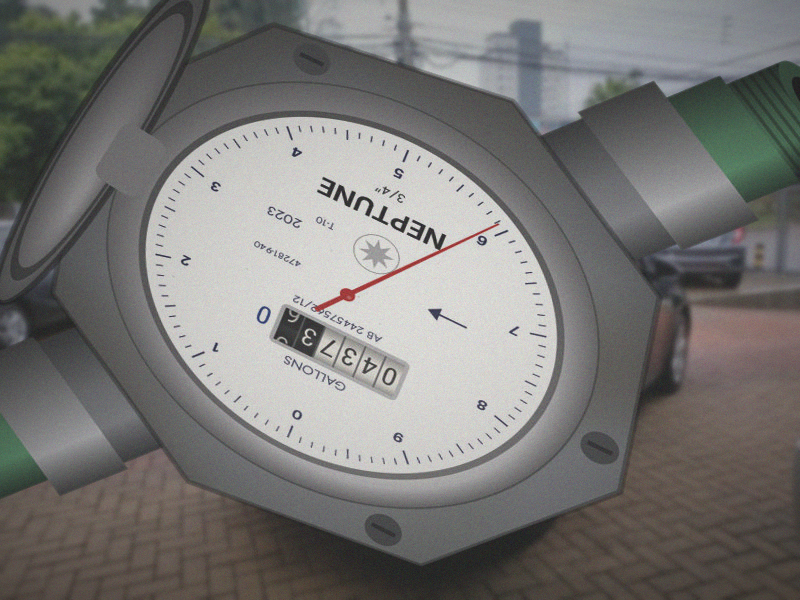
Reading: 437355.9 gal
